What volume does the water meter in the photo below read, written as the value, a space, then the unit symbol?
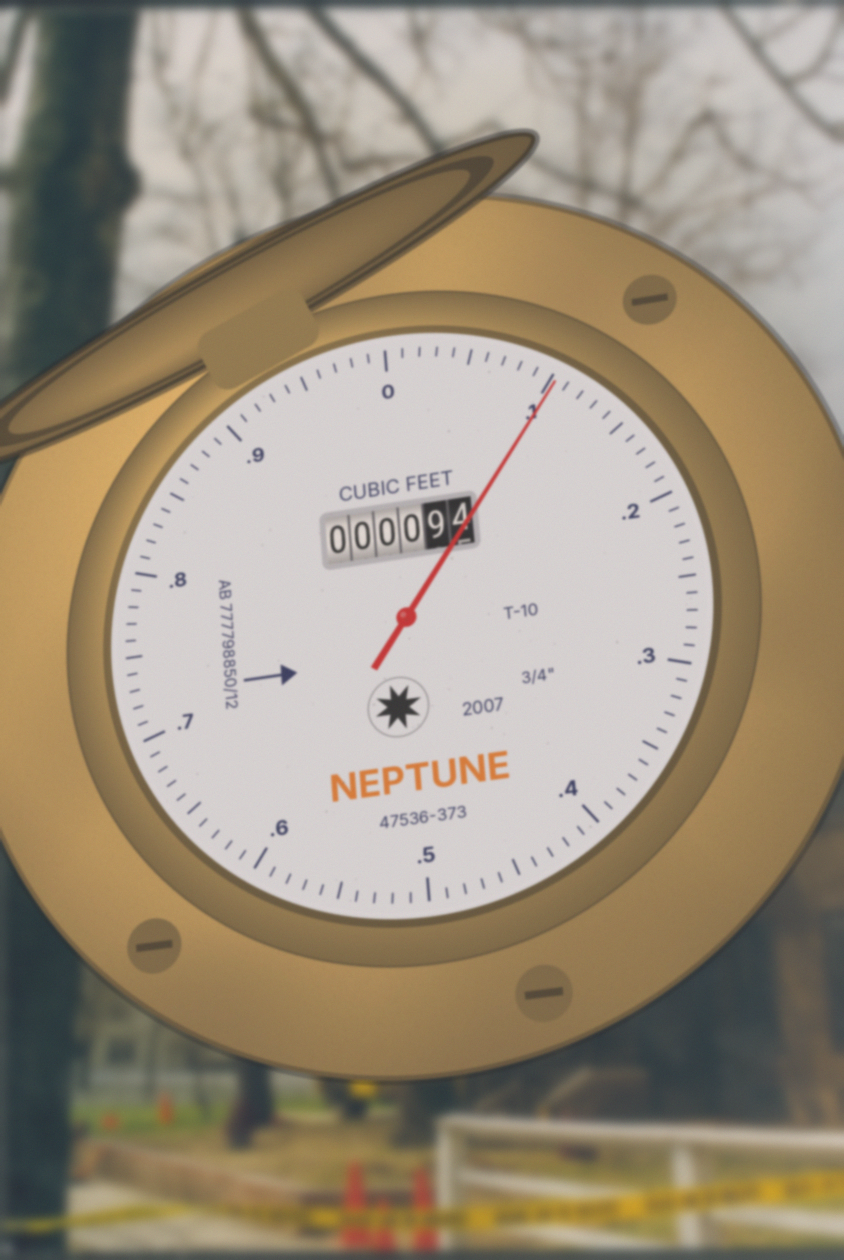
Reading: 94.10 ft³
